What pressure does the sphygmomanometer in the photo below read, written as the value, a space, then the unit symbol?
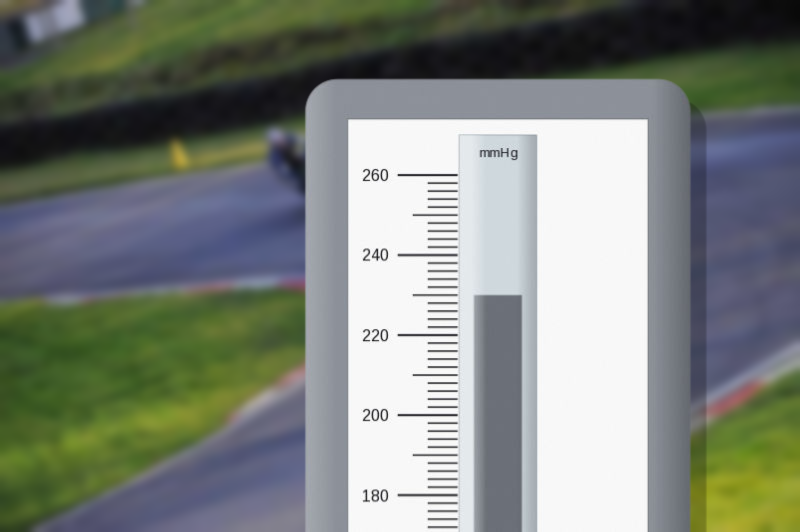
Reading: 230 mmHg
